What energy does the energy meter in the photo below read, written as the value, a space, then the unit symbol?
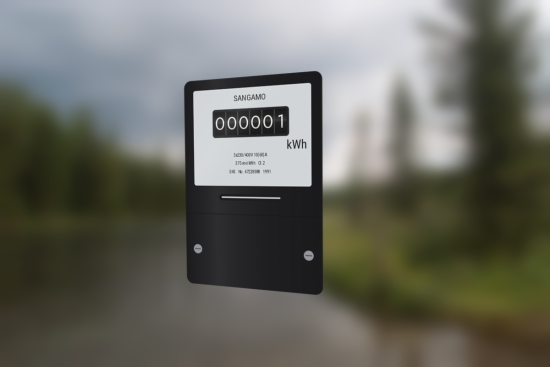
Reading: 1 kWh
